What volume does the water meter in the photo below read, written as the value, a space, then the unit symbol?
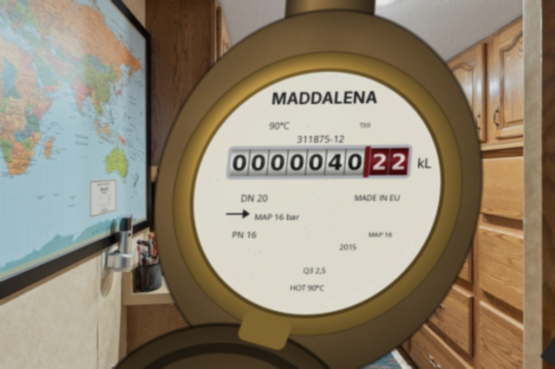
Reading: 40.22 kL
